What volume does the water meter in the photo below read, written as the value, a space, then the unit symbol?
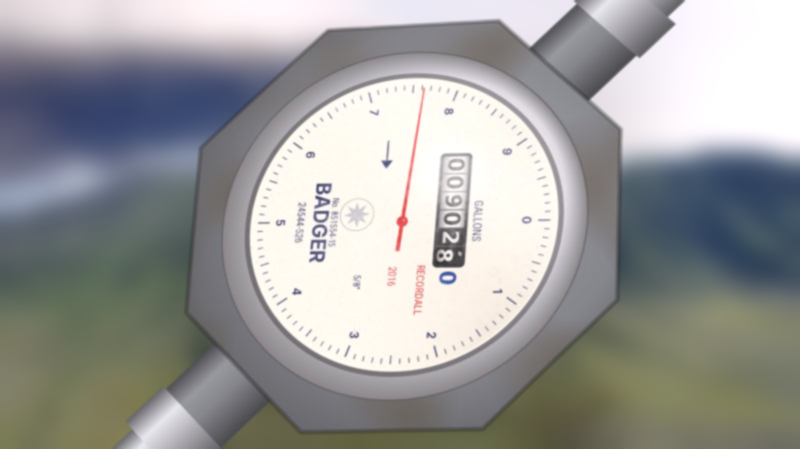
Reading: 90277.6 gal
